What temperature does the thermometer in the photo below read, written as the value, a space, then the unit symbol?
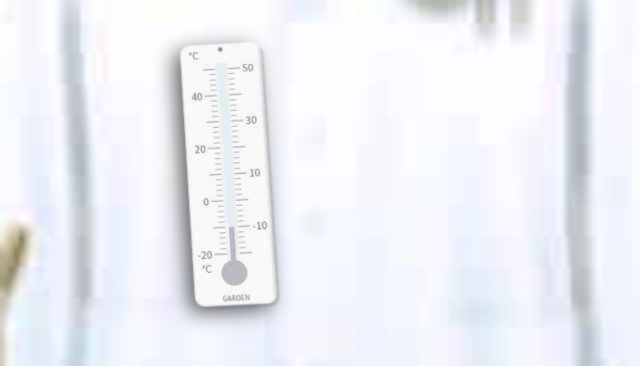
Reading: -10 °C
